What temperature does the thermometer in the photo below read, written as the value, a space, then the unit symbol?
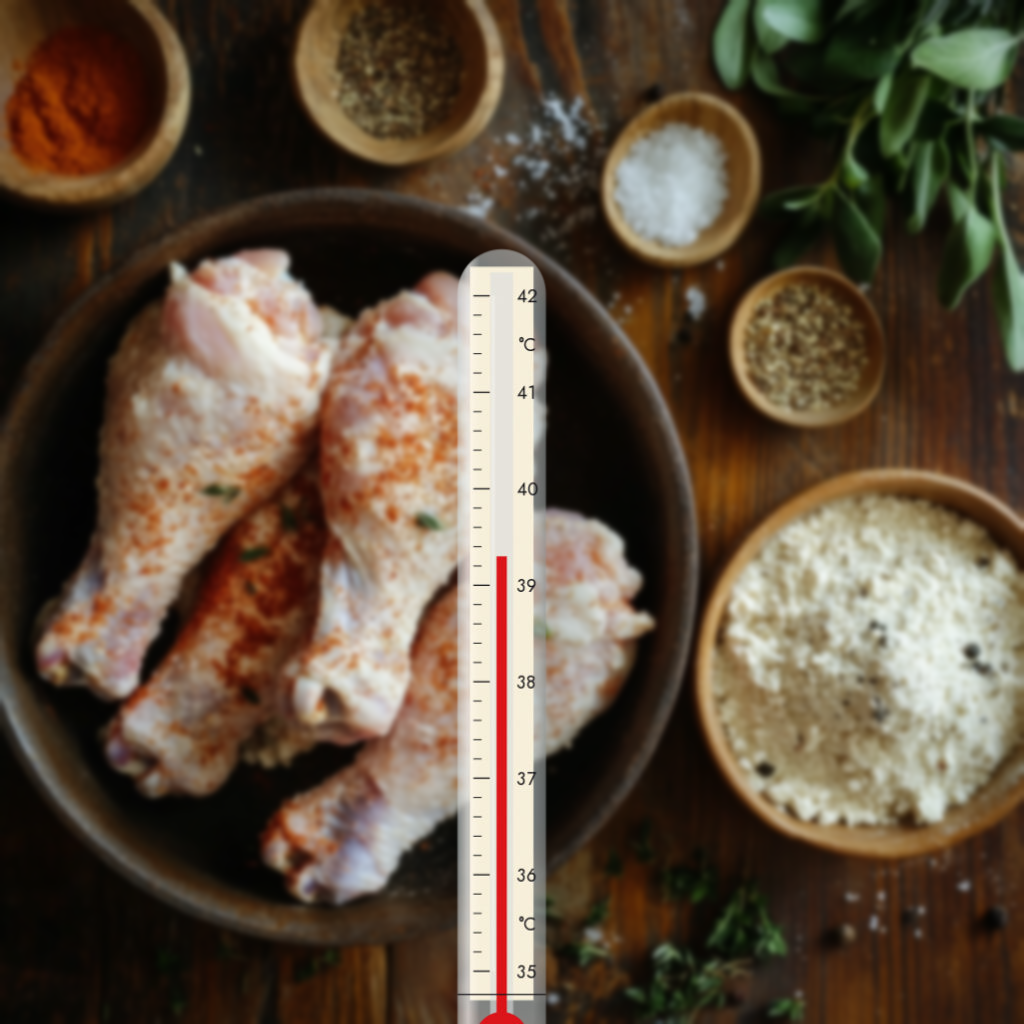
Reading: 39.3 °C
